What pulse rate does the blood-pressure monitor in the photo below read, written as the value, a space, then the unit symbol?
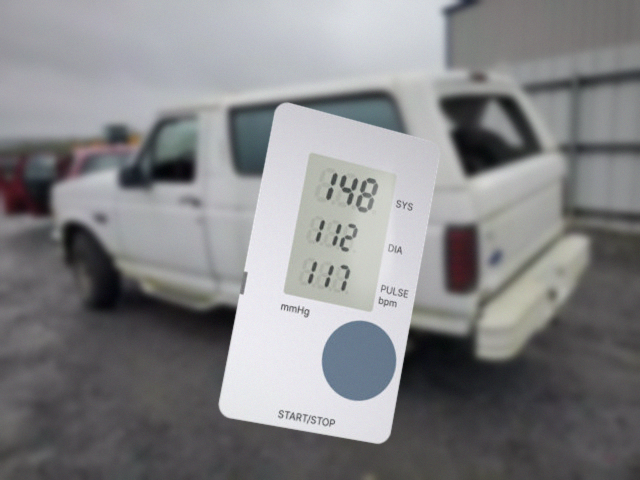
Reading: 117 bpm
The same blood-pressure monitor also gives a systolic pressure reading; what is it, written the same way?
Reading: 148 mmHg
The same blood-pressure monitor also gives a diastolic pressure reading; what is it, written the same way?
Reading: 112 mmHg
